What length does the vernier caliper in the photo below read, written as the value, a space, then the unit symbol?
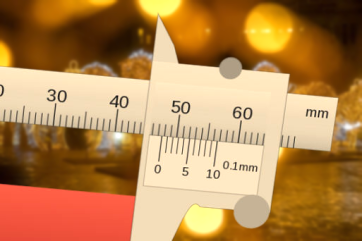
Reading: 47.6 mm
